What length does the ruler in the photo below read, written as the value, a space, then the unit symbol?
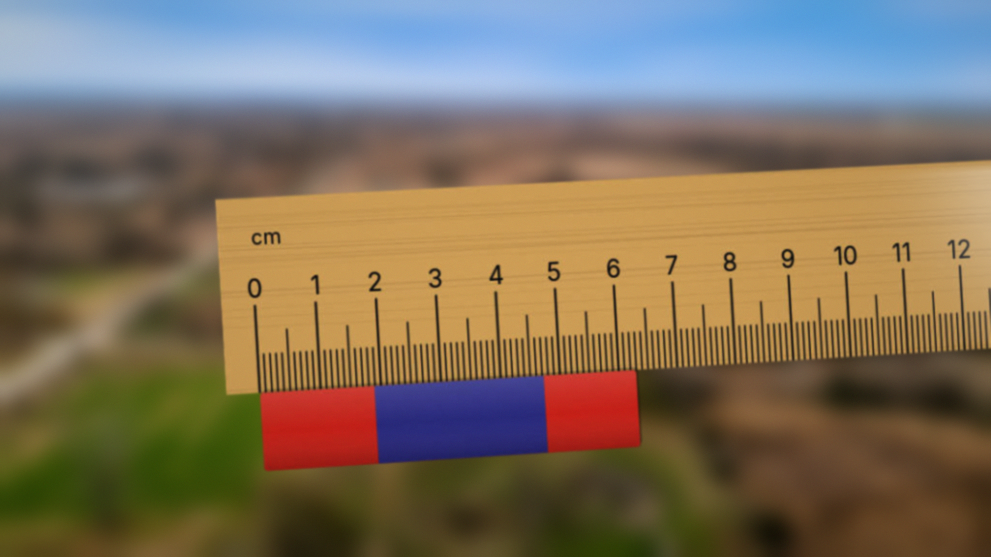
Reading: 6.3 cm
